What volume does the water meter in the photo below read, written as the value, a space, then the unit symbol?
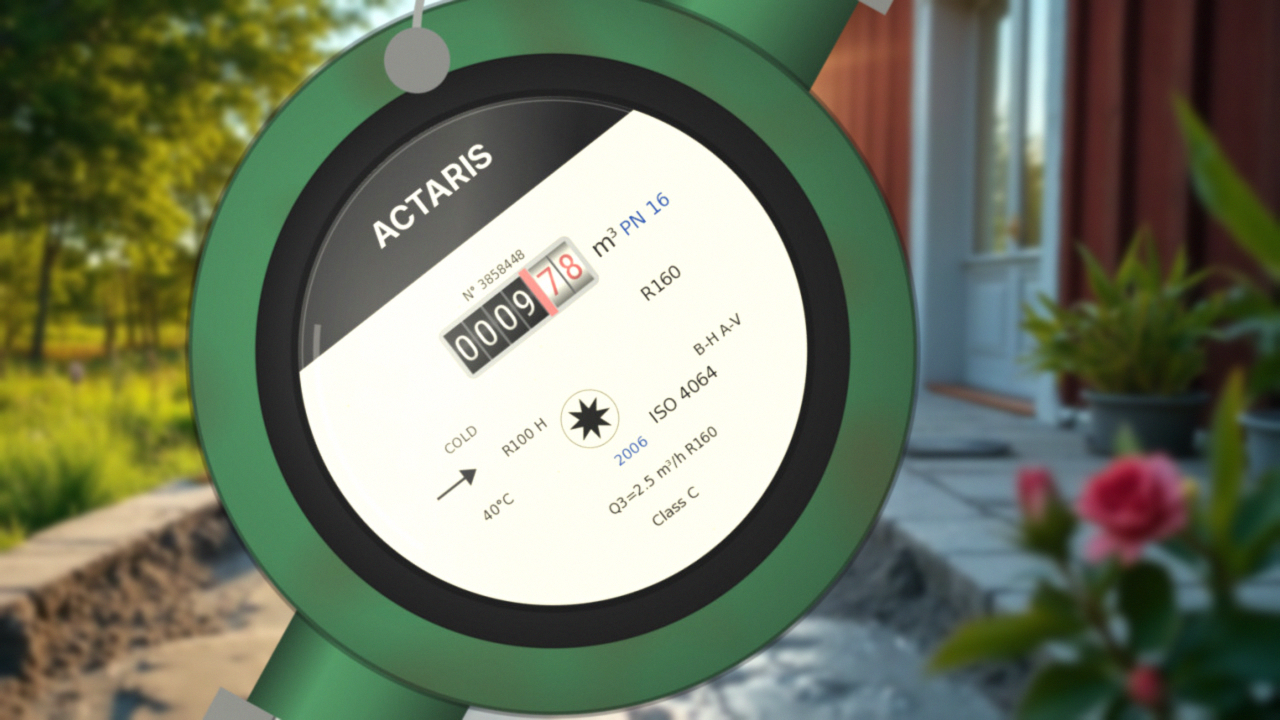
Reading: 9.78 m³
